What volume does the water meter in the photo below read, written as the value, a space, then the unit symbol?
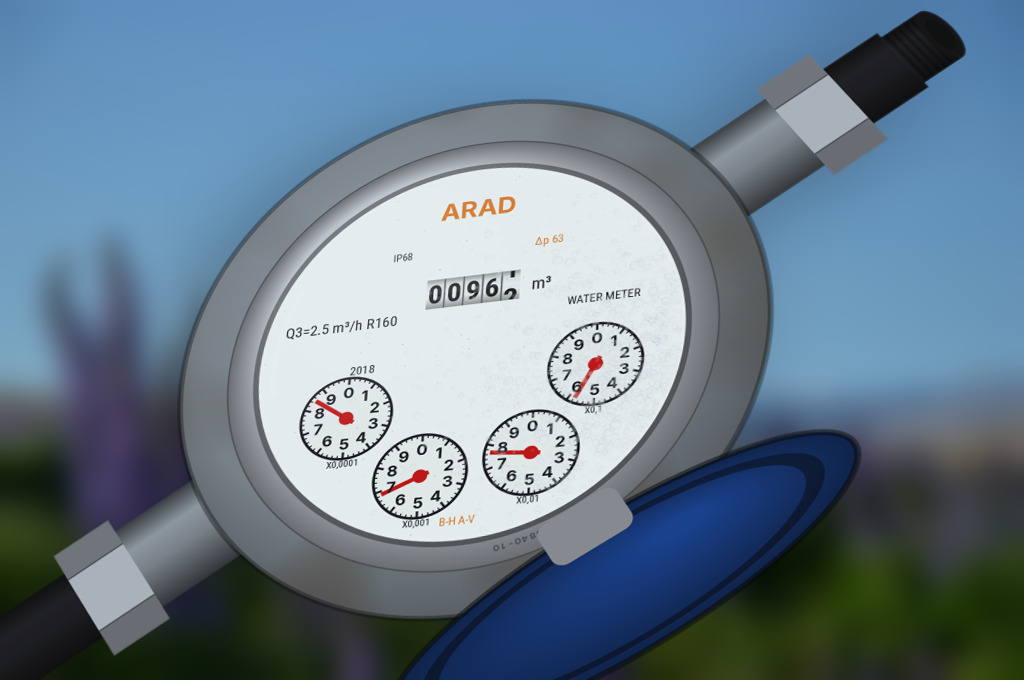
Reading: 961.5768 m³
